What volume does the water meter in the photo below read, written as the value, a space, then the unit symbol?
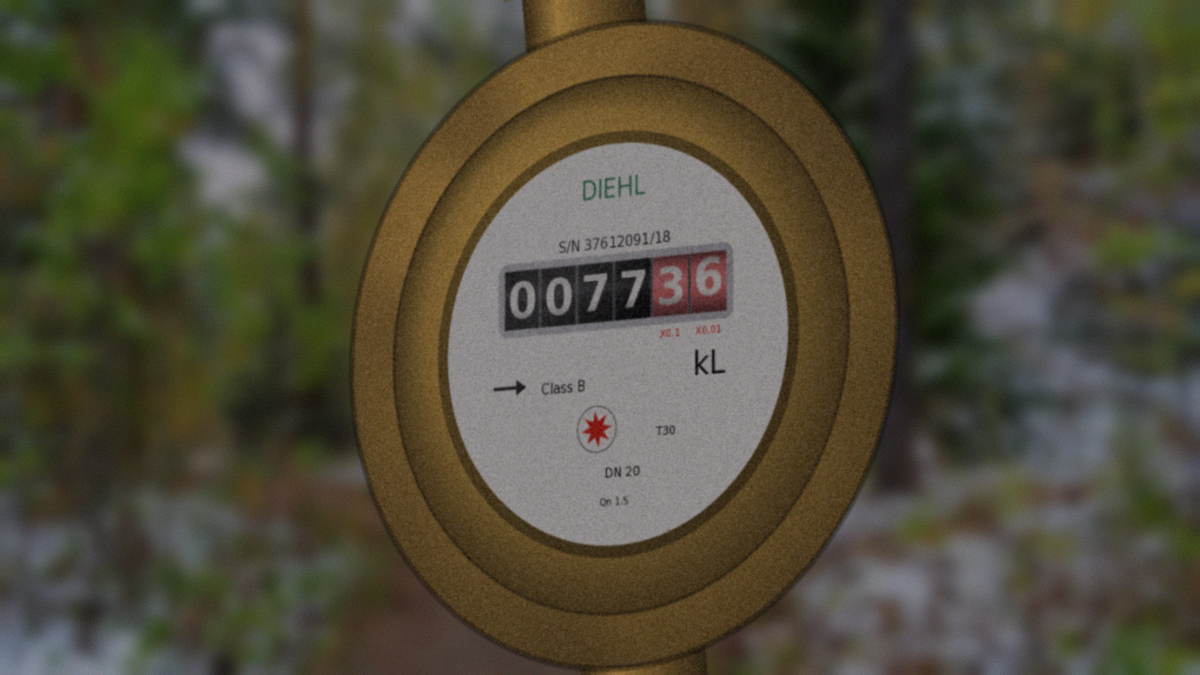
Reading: 77.36 kL
